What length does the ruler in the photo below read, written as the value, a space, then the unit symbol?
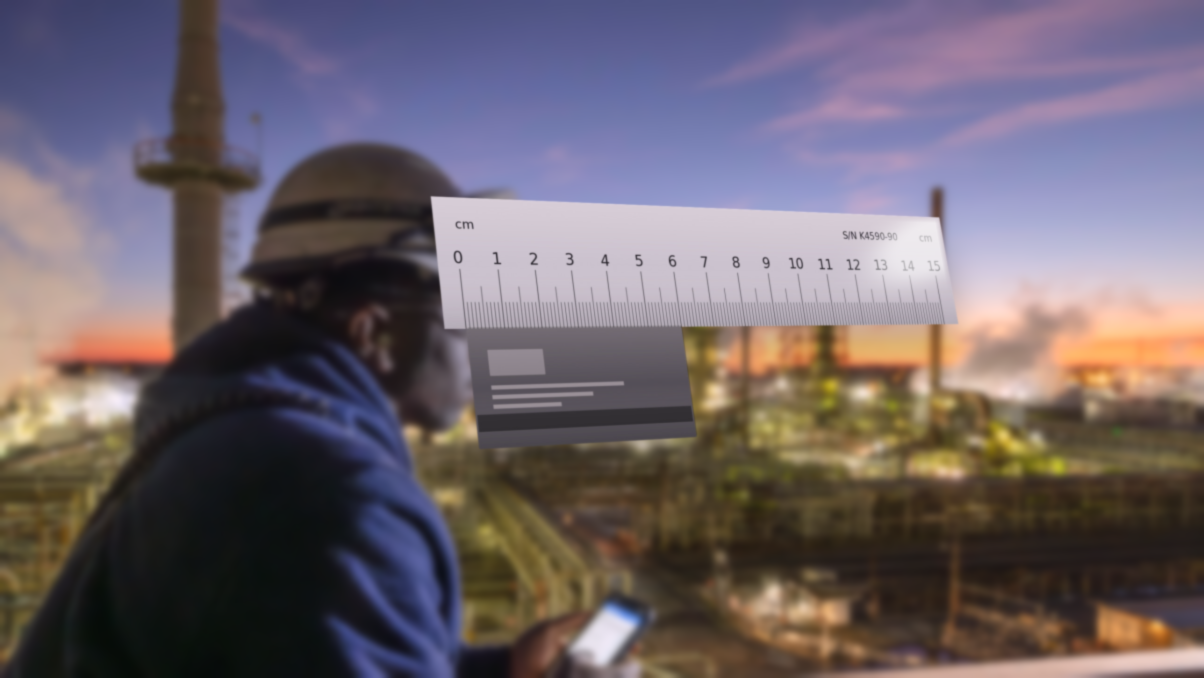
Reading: 6 cm
